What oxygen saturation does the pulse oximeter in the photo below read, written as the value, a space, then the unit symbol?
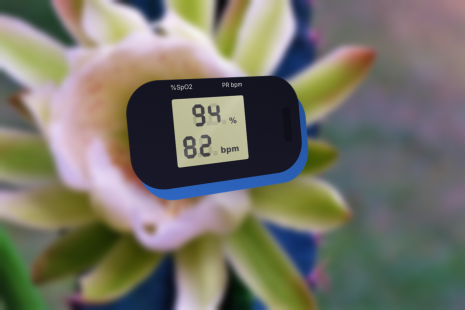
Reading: 94 %
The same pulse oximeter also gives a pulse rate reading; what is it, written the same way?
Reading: 82 bpm
